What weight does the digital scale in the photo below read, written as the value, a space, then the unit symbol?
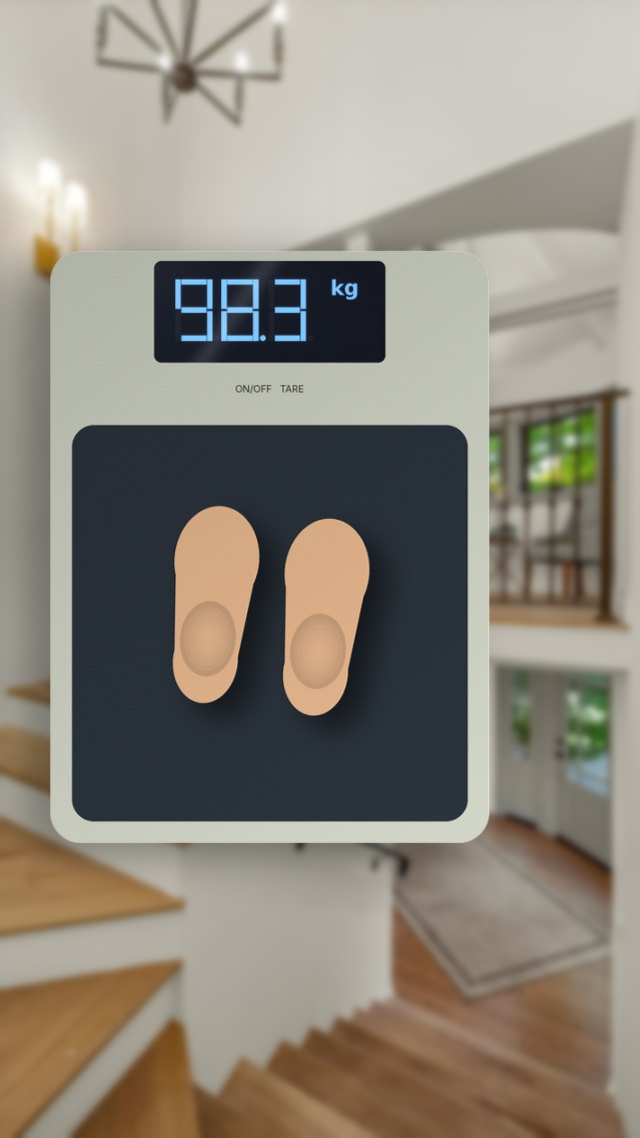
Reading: 98.3 kg
